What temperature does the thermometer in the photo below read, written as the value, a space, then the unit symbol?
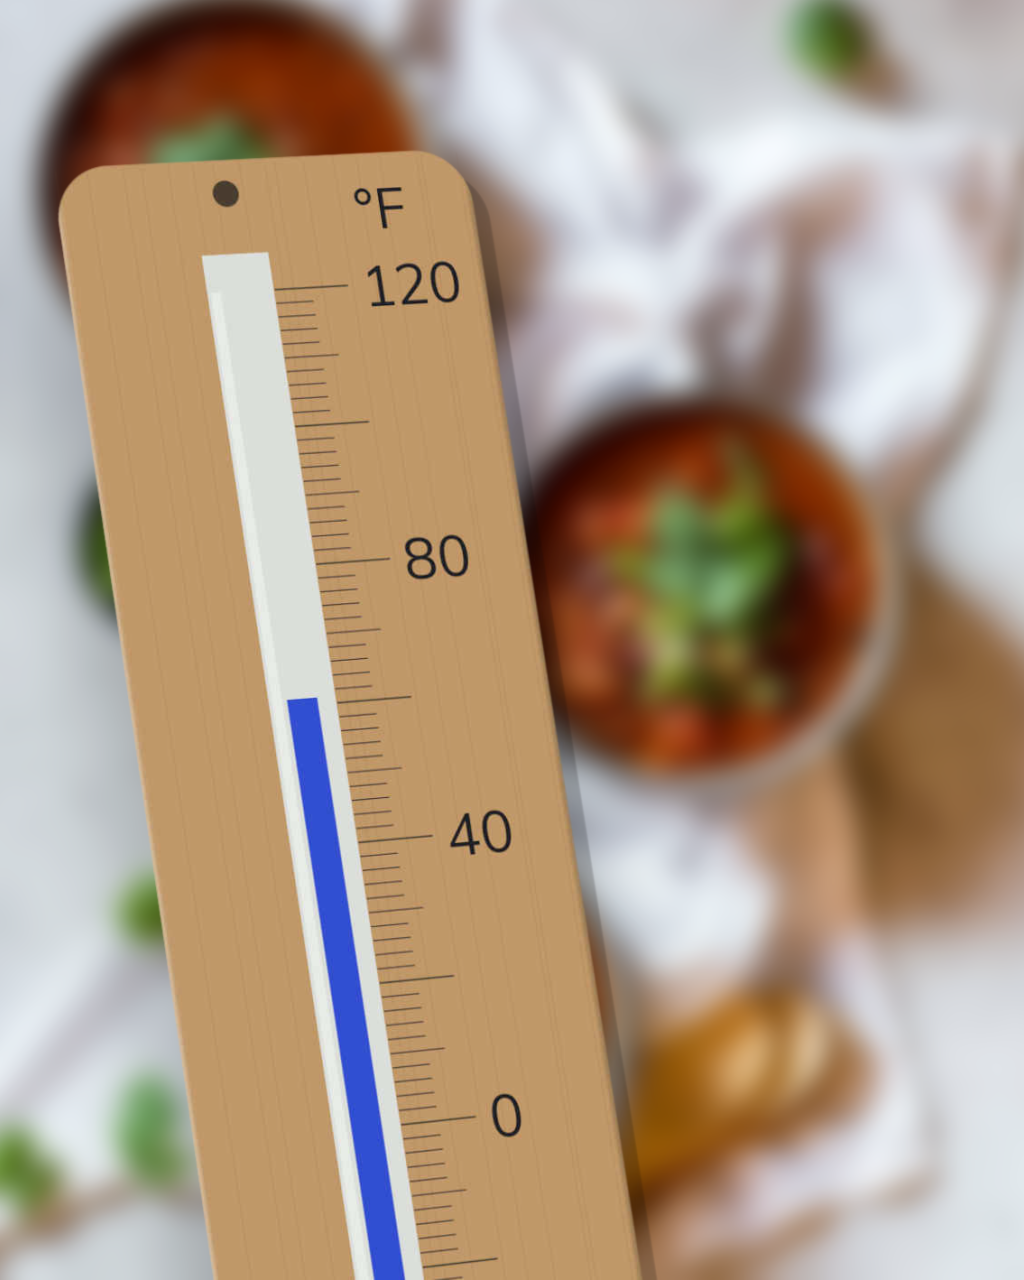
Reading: 61 °F
